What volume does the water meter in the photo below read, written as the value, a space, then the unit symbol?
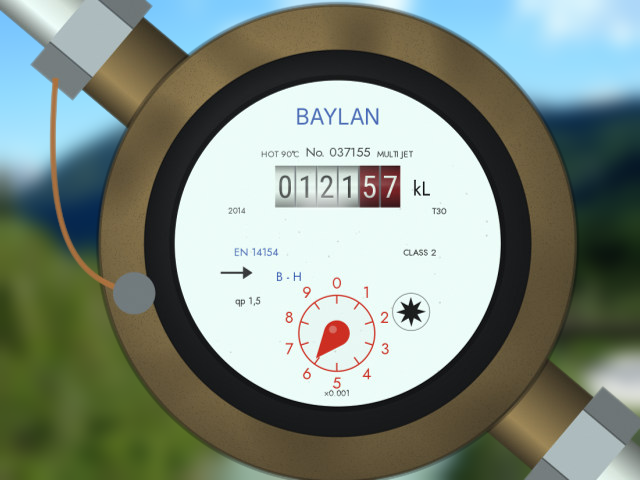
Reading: 121.576 kL
